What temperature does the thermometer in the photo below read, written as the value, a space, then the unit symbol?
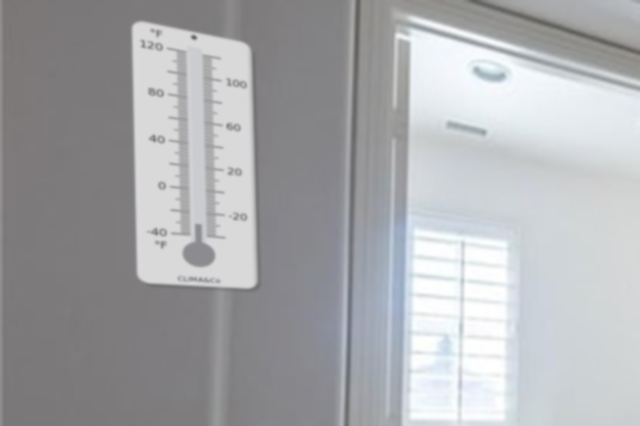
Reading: -30 °F
